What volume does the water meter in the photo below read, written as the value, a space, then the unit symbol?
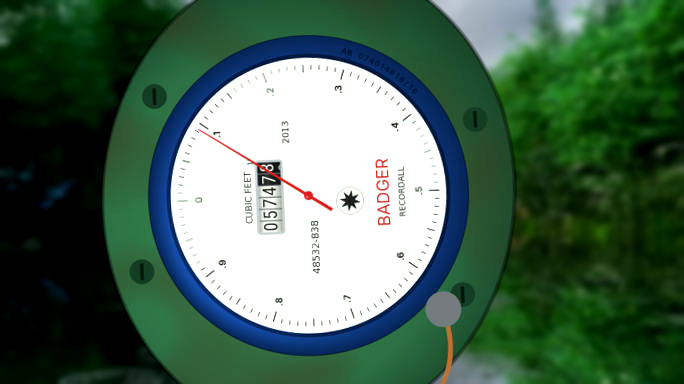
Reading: 57478.09 ft³
